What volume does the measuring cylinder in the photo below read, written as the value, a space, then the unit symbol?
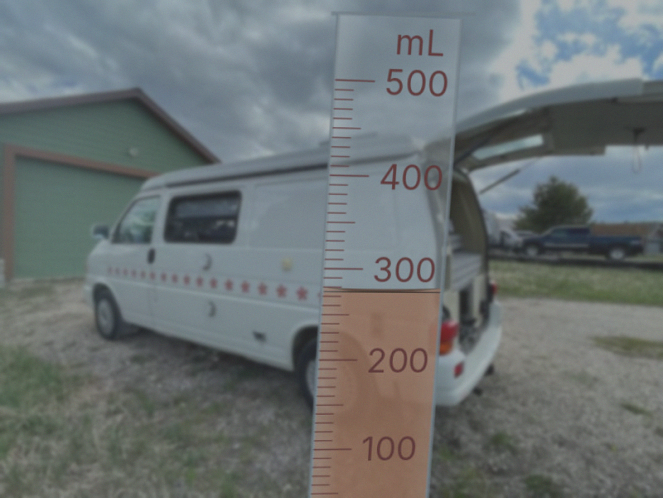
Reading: 275 mL
